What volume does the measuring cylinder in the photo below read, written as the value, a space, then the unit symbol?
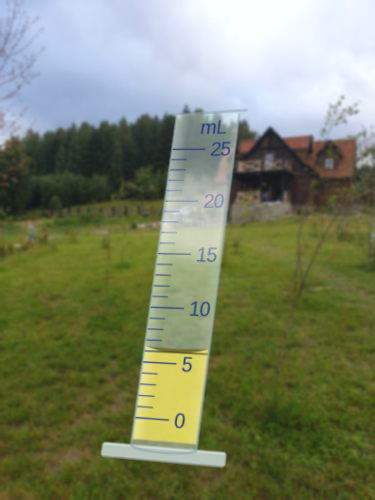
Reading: 6 mL
